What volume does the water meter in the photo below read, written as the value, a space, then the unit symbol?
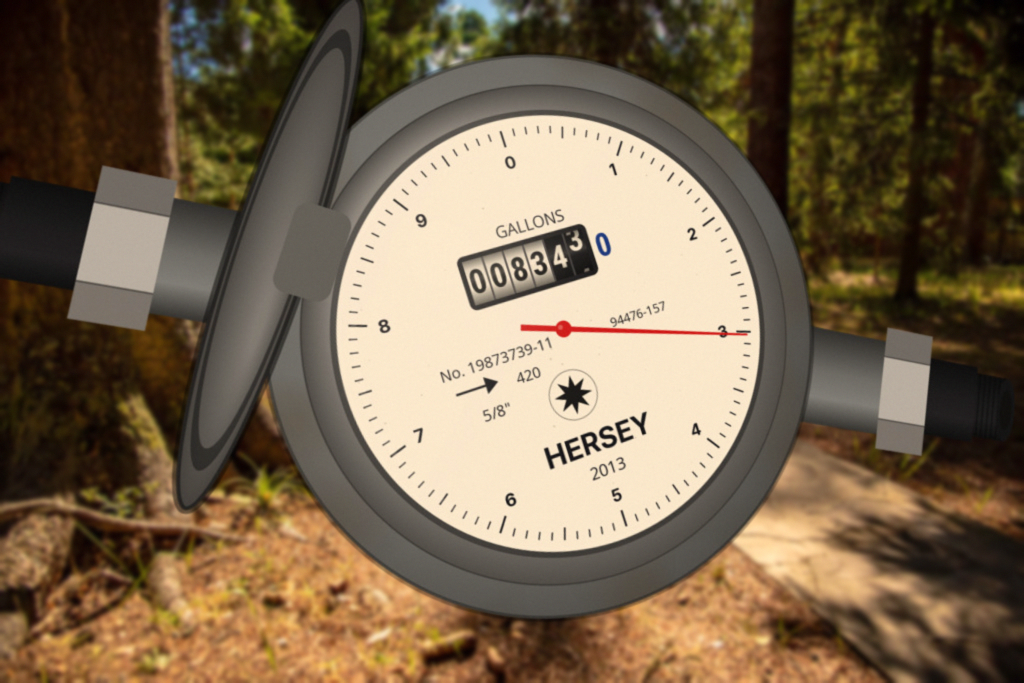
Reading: 83433.0 gal
